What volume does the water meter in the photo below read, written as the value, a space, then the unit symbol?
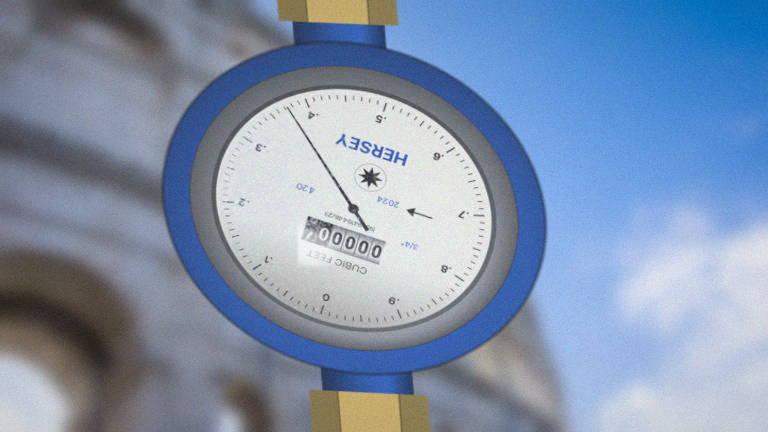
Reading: 7.37 ft³
